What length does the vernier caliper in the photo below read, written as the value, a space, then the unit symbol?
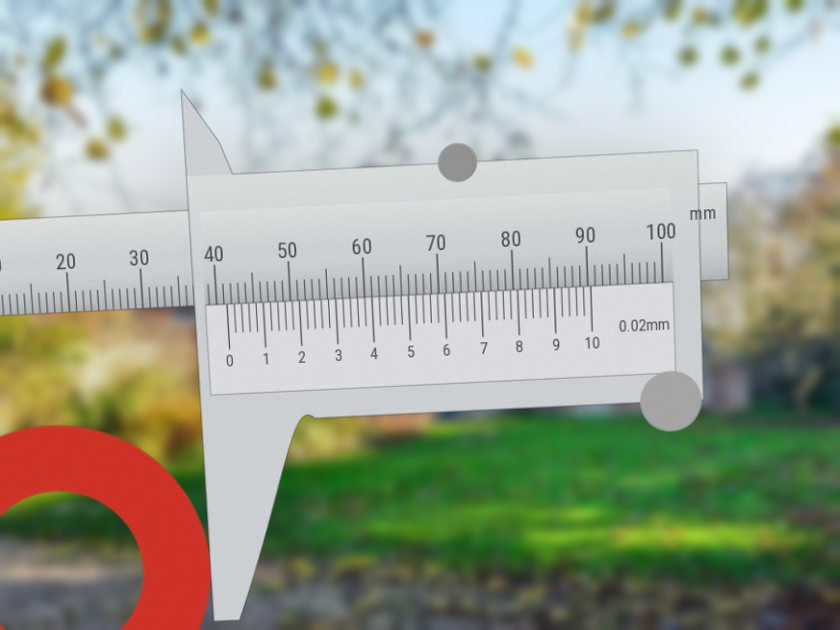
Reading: 41.4 mm
